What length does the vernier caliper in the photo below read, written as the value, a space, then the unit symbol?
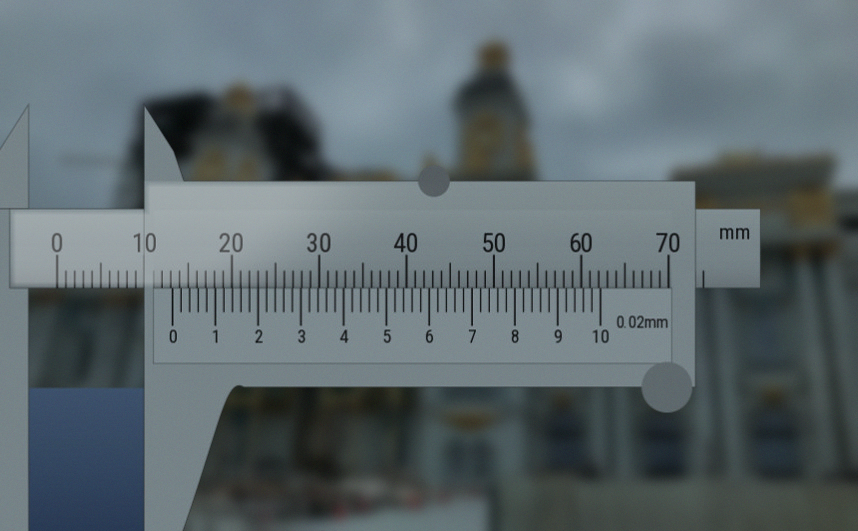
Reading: 13.2 mm
